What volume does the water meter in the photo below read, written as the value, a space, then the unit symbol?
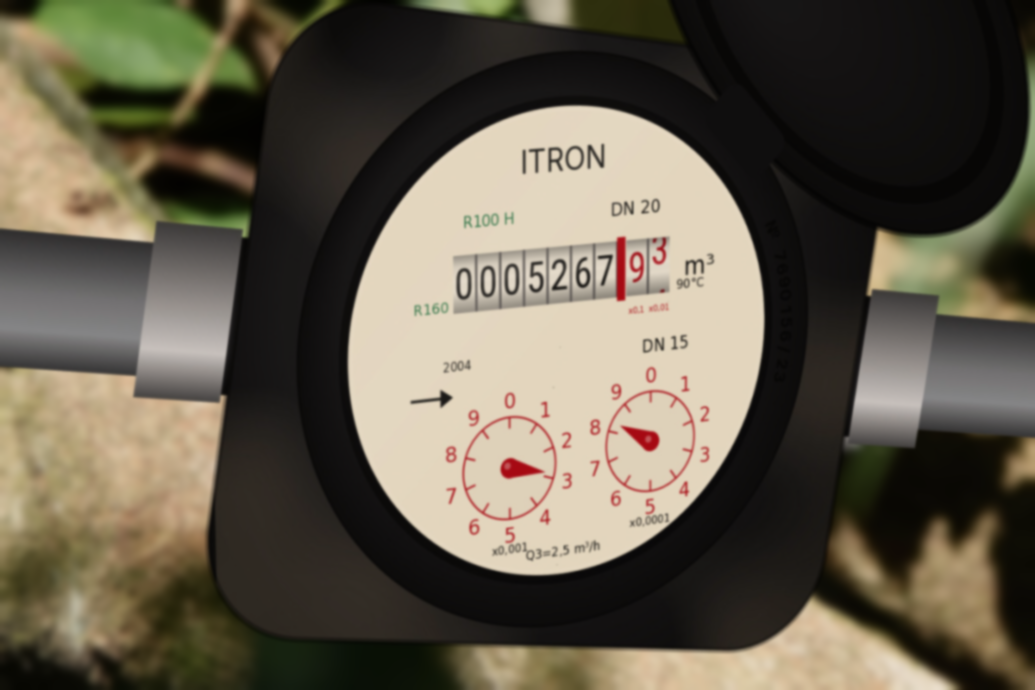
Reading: 5267.9328 m³
